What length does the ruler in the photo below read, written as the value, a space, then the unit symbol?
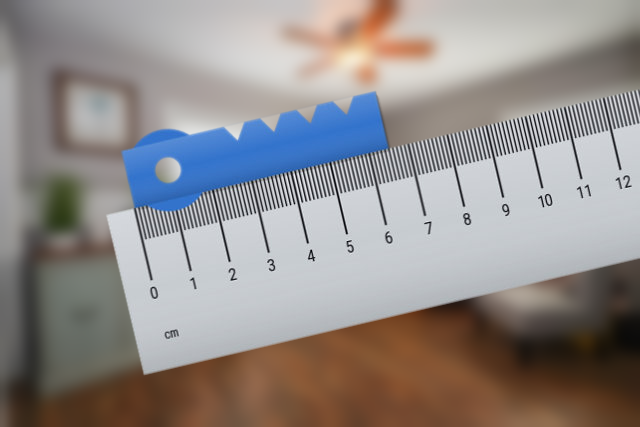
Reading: 6.5 cm
